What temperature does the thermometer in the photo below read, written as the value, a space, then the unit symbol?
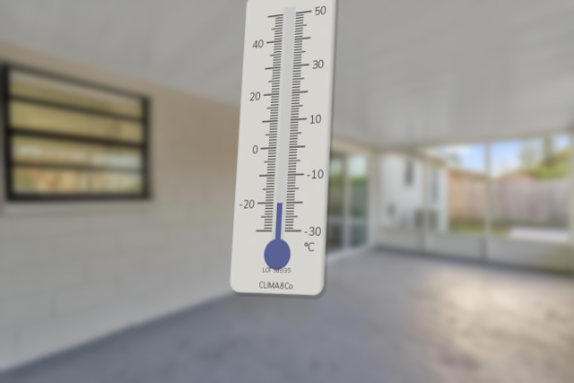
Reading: -20 °C
